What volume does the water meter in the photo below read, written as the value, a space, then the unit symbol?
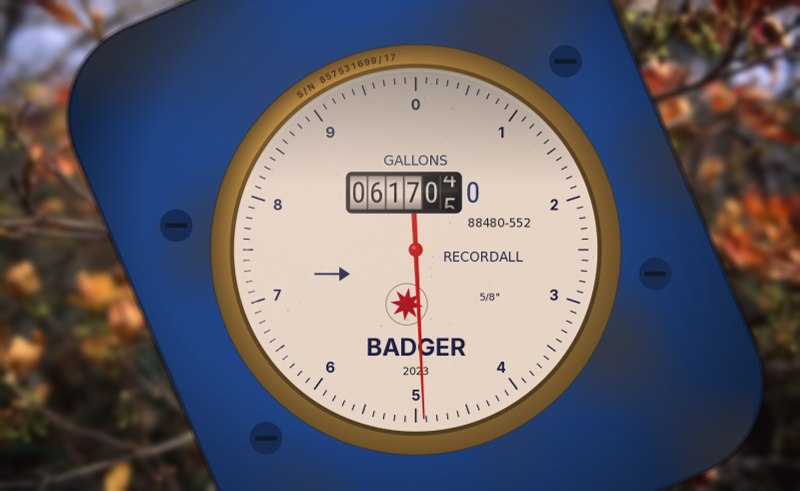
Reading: 617044.9 gal
